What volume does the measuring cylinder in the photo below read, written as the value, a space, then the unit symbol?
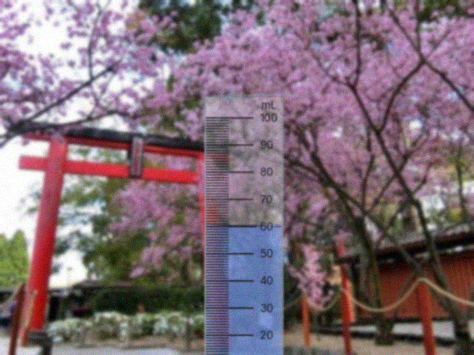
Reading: 60 mL
